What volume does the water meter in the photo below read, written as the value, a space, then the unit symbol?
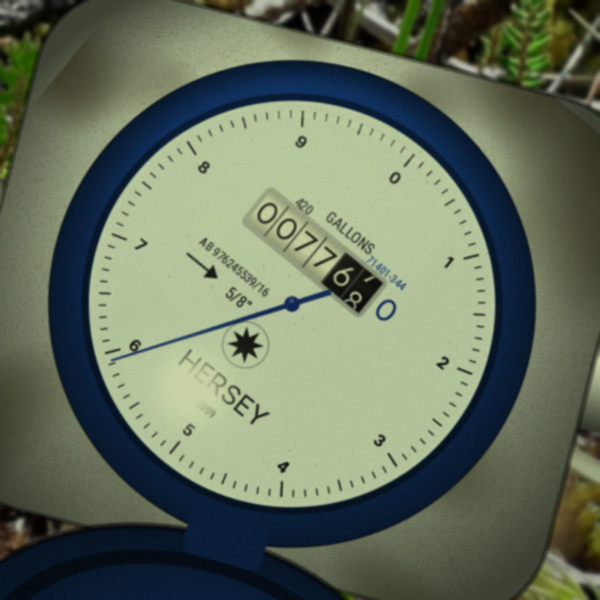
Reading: 77675.9 gal
